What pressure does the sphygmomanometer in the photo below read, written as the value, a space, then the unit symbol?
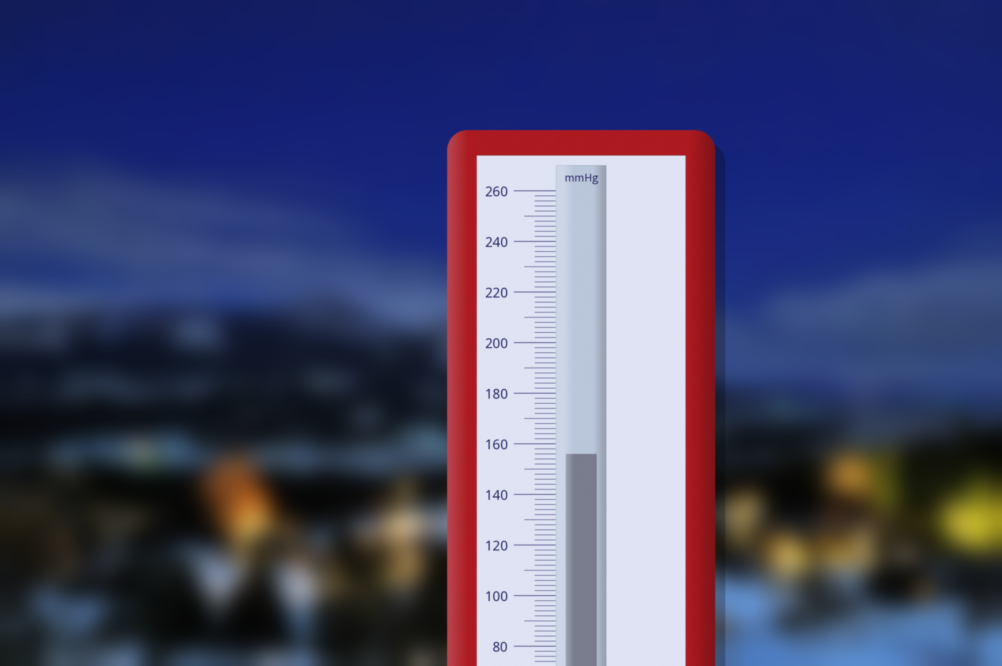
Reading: 156 mmHg
